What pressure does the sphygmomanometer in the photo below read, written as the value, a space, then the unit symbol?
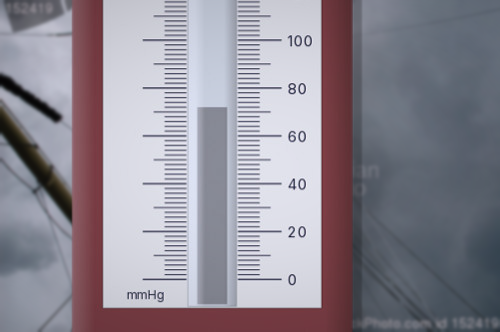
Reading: 72 mmHg
